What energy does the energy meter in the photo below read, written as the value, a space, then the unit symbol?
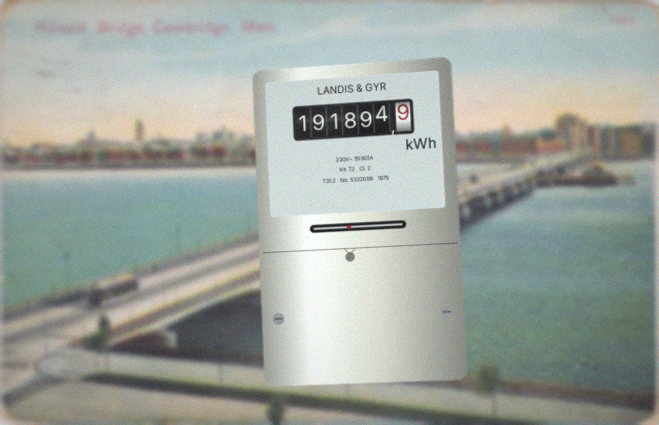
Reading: 191894.9 kWh
